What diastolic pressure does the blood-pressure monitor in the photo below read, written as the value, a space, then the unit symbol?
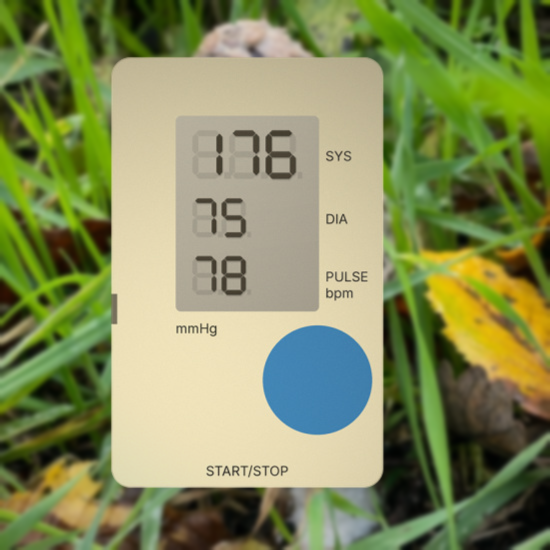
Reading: 75 mmHg
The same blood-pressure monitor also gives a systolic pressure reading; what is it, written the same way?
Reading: 176 mmHg
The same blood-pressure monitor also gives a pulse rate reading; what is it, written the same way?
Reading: 78 bpm
